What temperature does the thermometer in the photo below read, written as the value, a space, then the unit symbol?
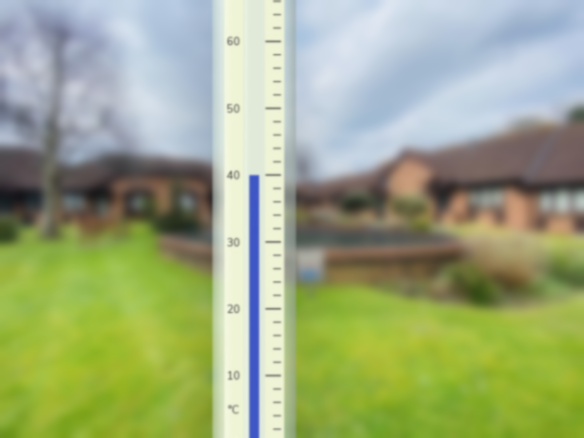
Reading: 40 °C
